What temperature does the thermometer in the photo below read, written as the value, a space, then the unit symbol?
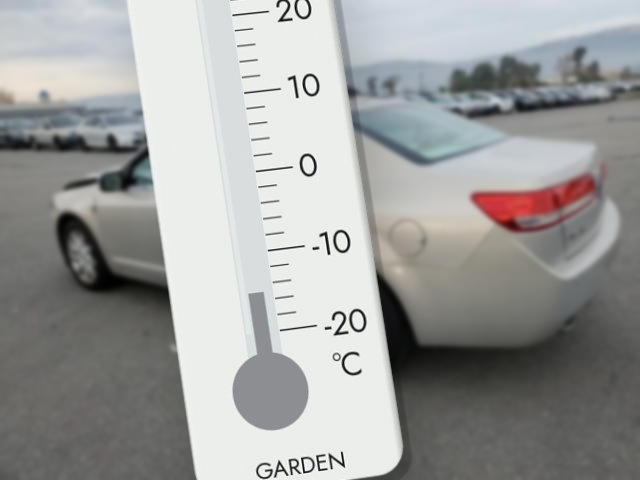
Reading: -15 °C
